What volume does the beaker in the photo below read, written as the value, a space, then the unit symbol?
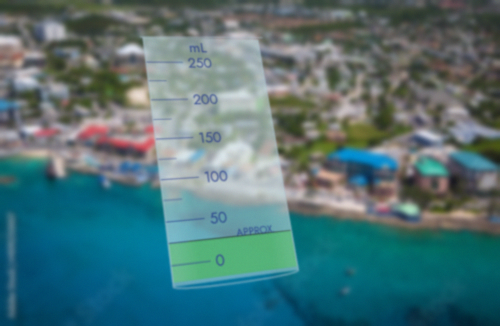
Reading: 25 mL
